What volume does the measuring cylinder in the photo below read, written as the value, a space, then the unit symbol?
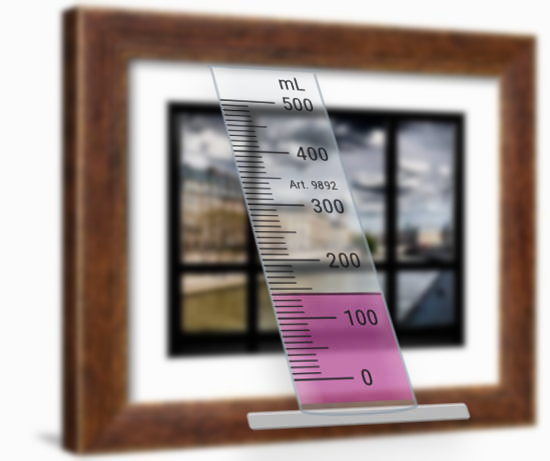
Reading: 140 mL
